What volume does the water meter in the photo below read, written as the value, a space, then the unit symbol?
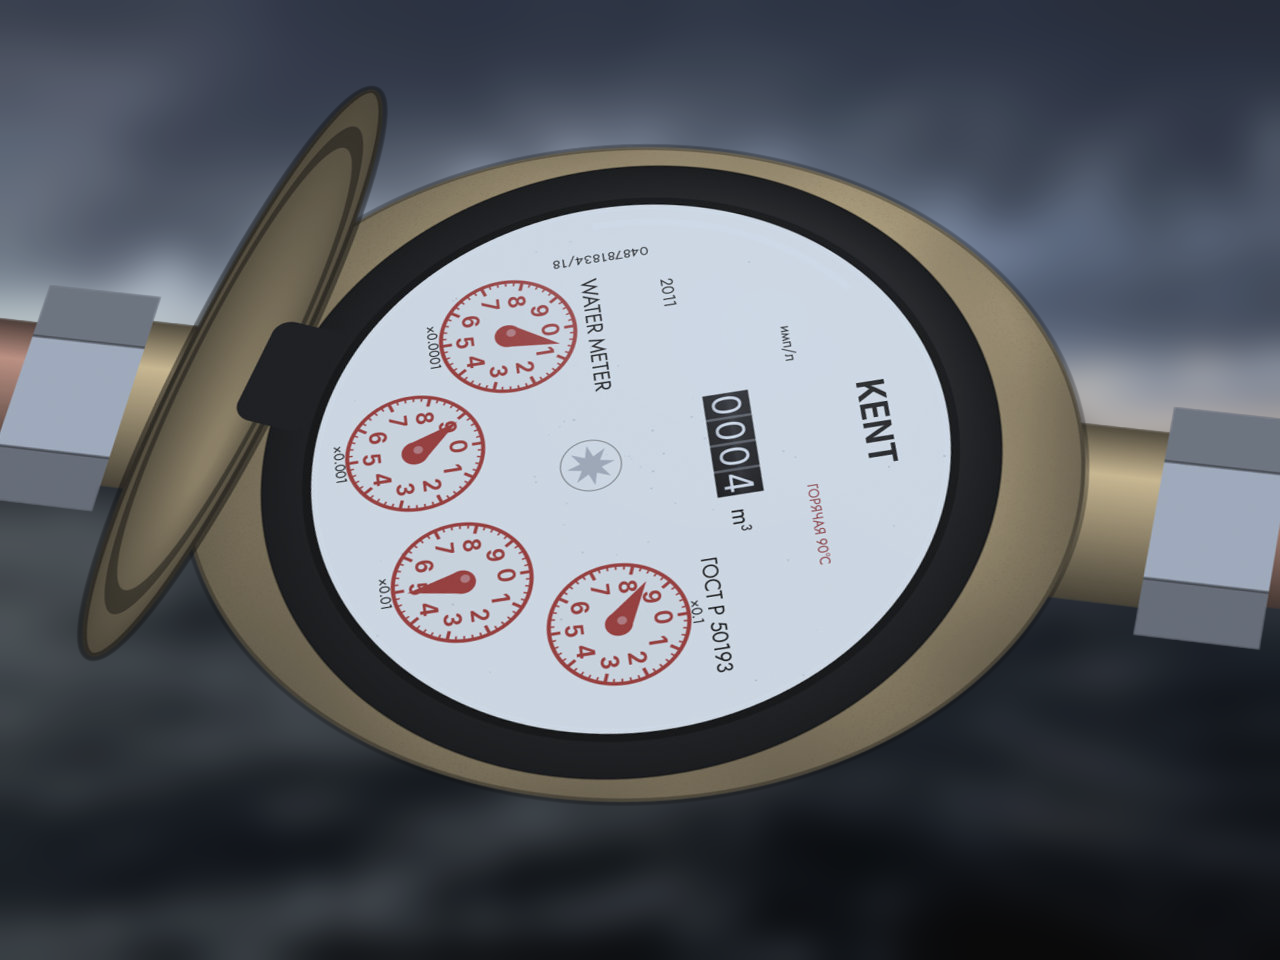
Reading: 4.8490 m³
